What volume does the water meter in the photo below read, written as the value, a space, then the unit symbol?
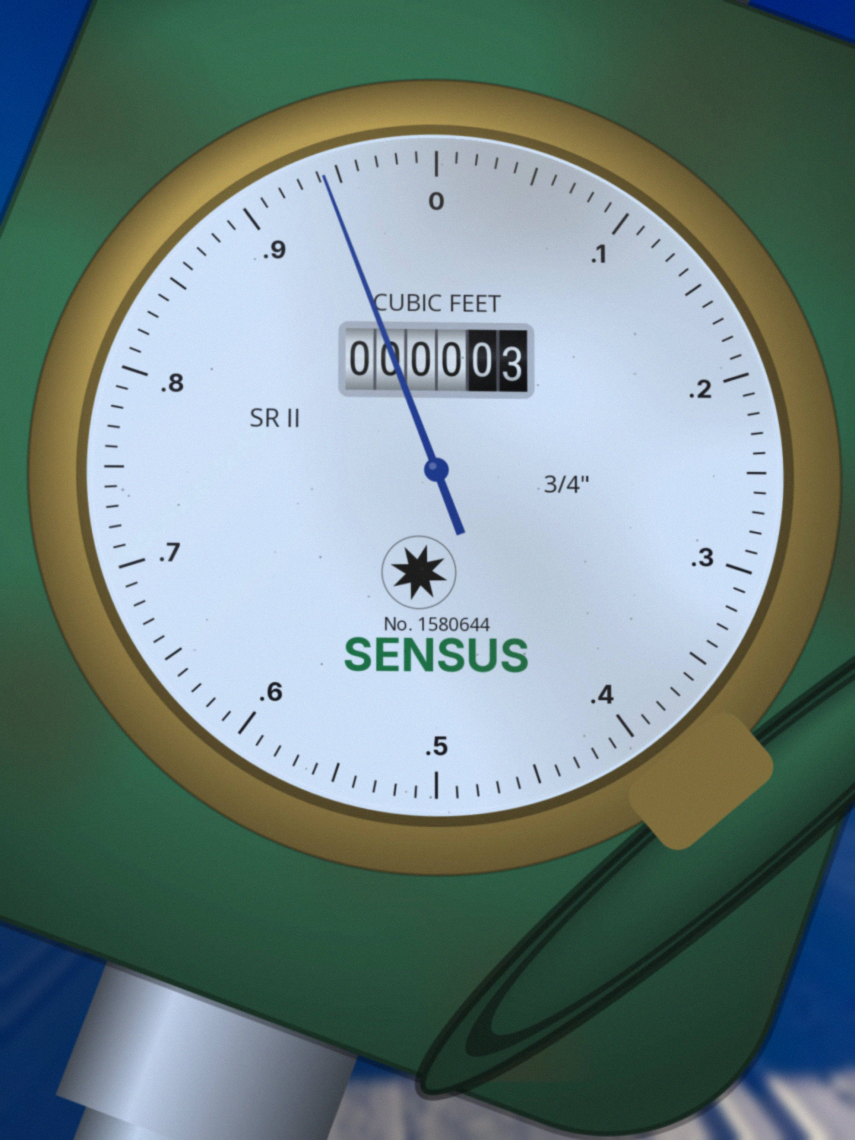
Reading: 2.94 ft³
